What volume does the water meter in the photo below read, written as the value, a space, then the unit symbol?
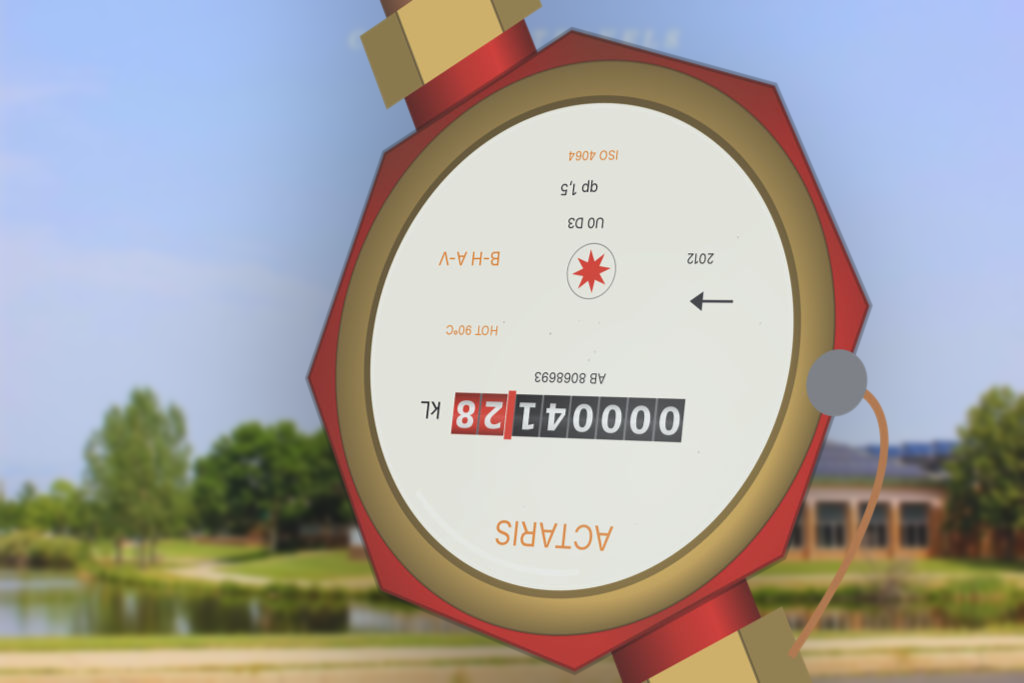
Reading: 41.28 kL
